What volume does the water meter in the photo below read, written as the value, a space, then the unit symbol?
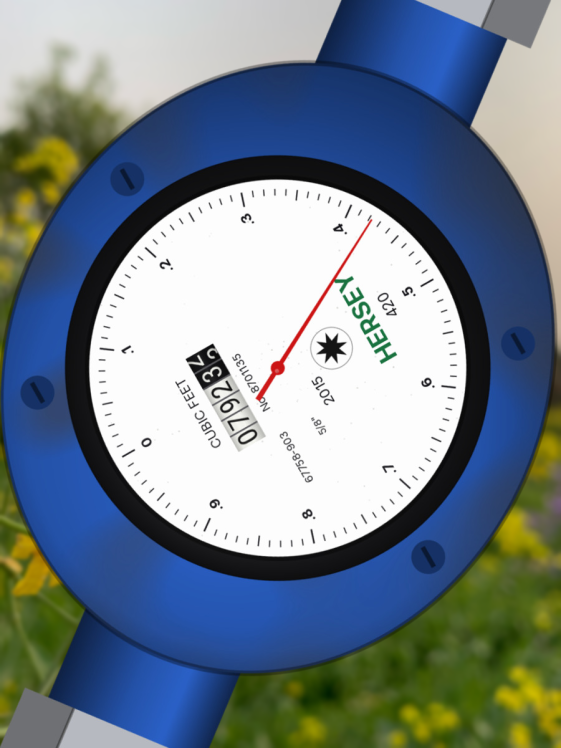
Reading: 79232.42 ft³
